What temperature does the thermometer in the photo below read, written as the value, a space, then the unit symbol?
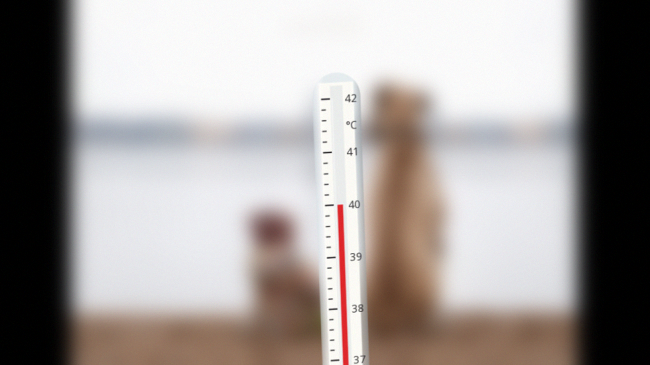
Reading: 40 °C
